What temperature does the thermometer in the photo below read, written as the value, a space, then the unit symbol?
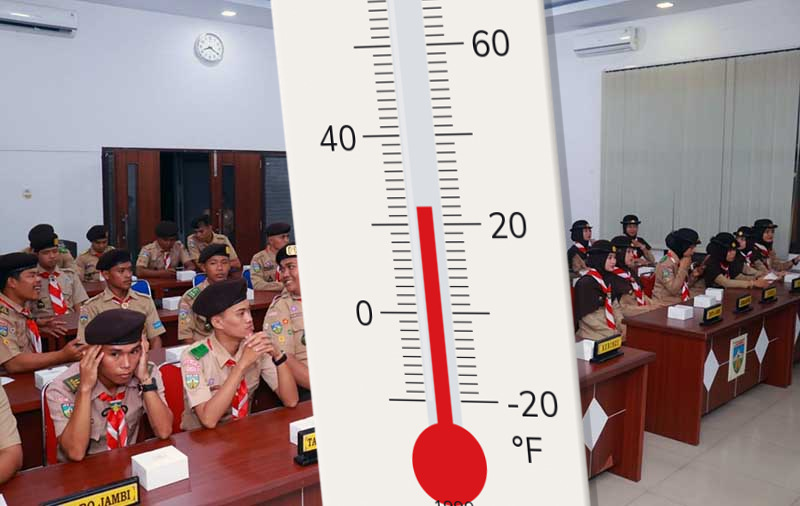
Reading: 24 °F
